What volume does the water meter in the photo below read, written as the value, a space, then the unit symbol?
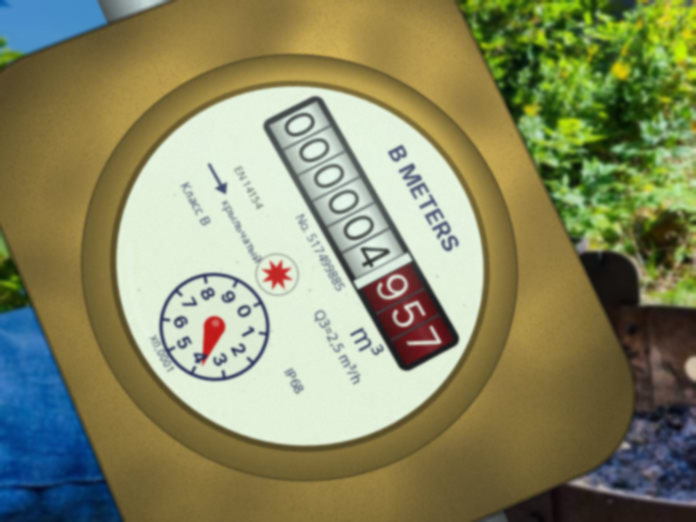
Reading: 4.9573 m³
